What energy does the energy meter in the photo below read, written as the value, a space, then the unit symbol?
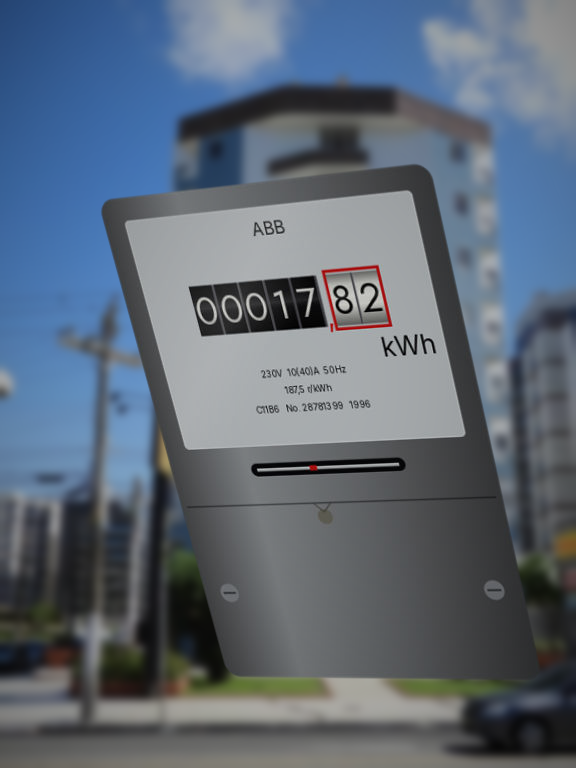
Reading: 17.82 kWh
